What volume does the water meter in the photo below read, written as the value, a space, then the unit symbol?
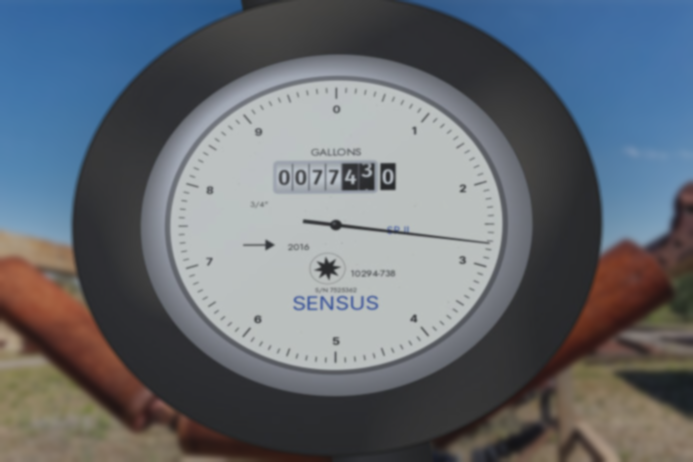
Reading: 77432.7 gal
